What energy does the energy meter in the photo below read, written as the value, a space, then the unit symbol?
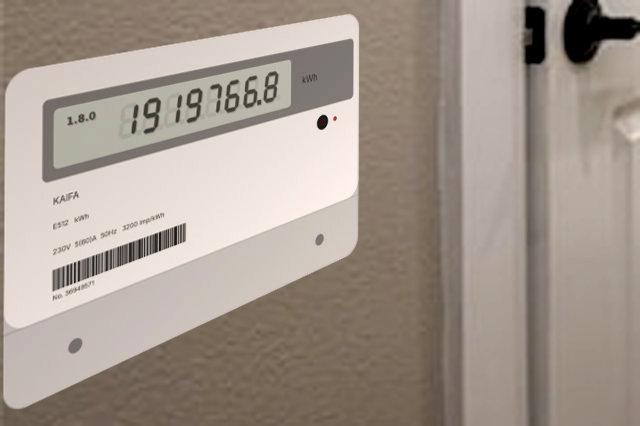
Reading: 1919766.8 kWh
